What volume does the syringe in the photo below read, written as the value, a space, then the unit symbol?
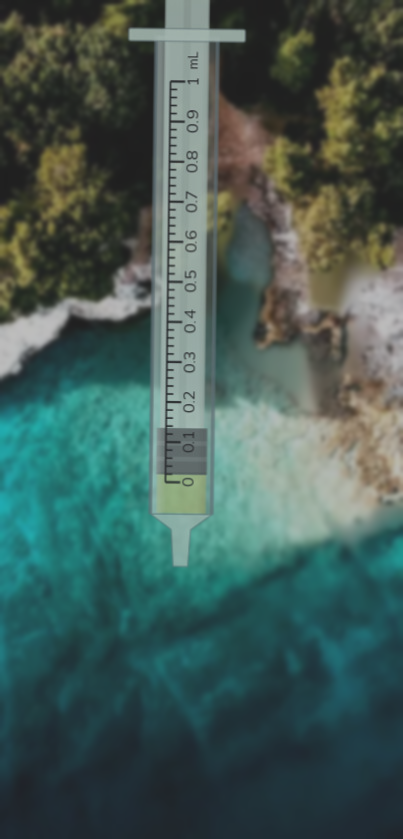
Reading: 0.02 mL
